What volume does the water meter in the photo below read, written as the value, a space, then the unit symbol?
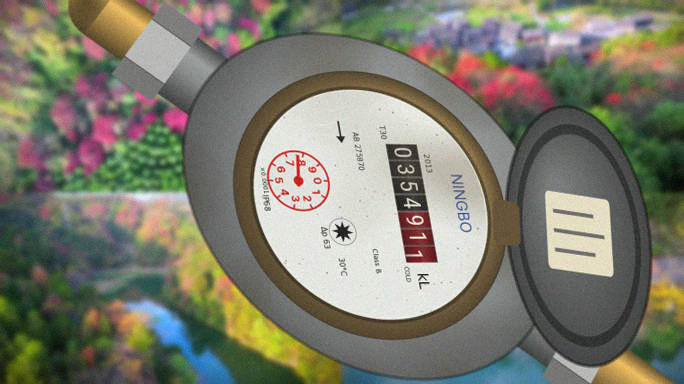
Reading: 354.9107 kL
